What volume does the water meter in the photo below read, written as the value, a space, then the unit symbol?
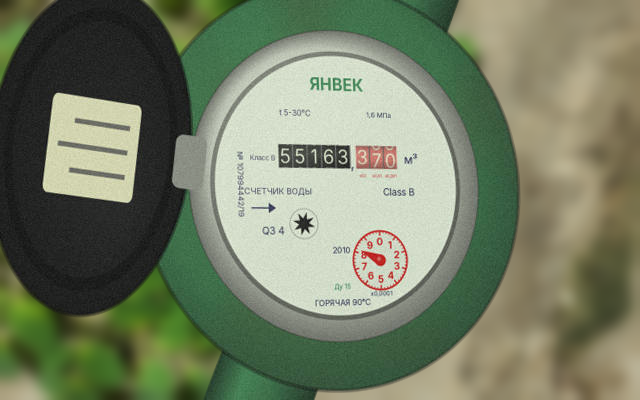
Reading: 55163.3698 m³
